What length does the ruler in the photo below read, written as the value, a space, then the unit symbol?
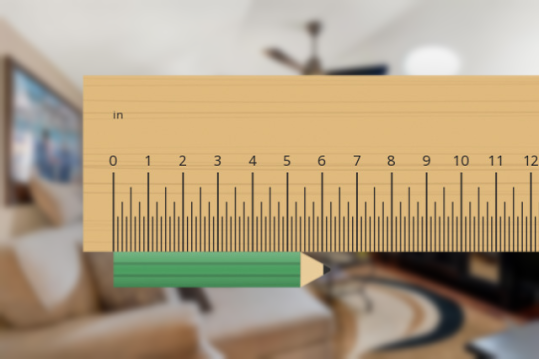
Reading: 6.25 in
